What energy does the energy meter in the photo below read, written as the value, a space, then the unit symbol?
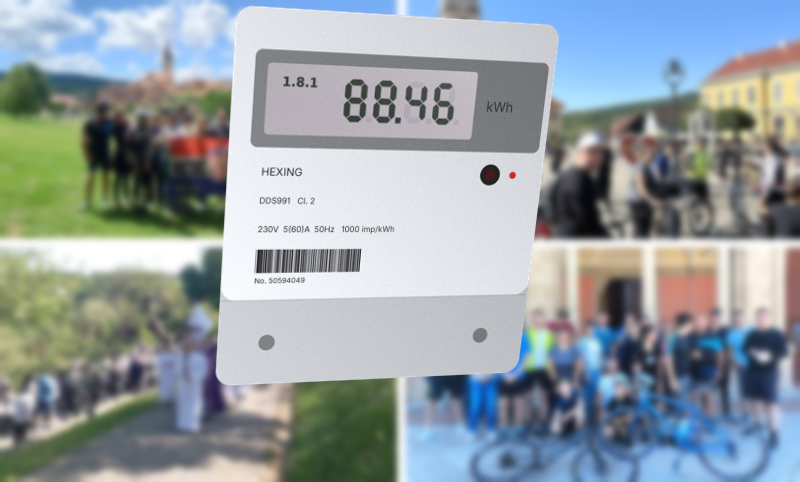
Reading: 88.46 kWh
